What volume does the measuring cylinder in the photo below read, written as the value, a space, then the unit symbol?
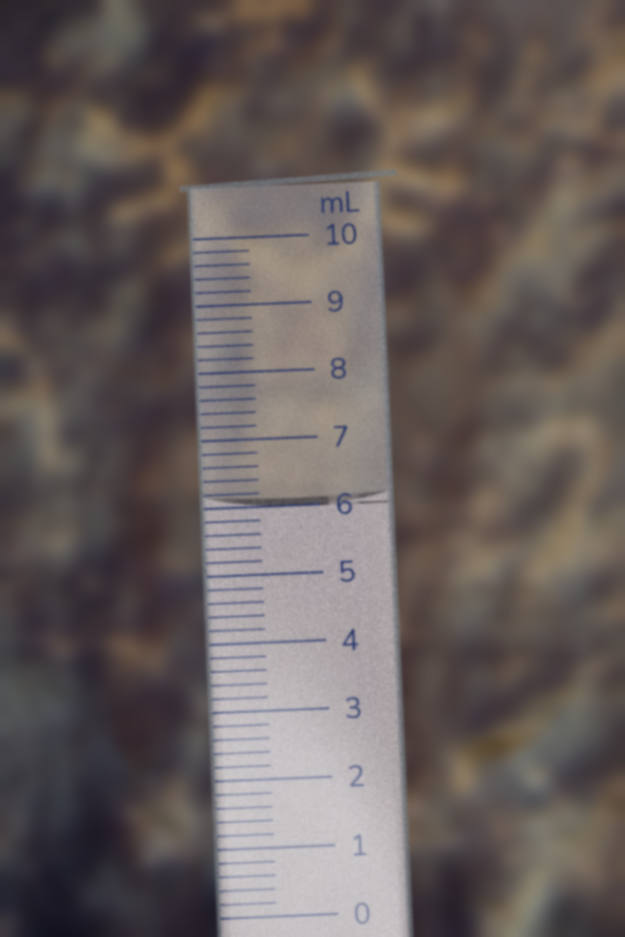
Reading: 6 mL
